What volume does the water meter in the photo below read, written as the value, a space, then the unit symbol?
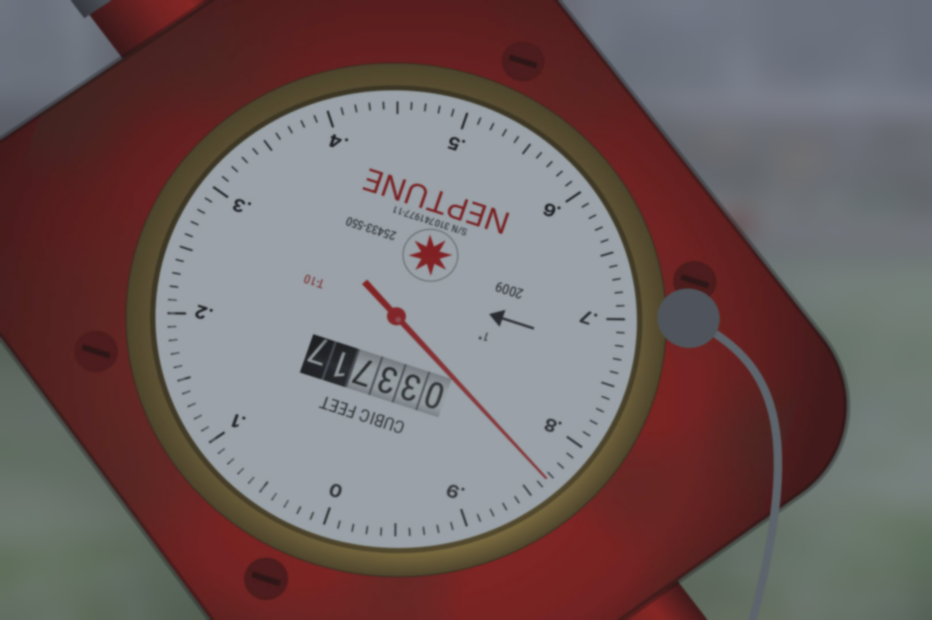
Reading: 33716.83 ft³
